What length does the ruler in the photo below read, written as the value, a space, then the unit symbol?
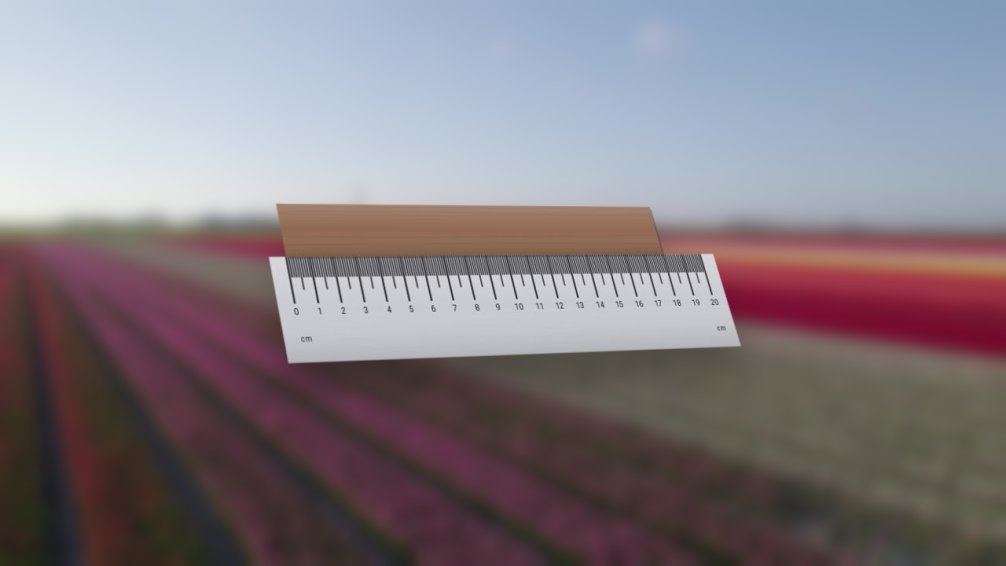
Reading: 18 cm
